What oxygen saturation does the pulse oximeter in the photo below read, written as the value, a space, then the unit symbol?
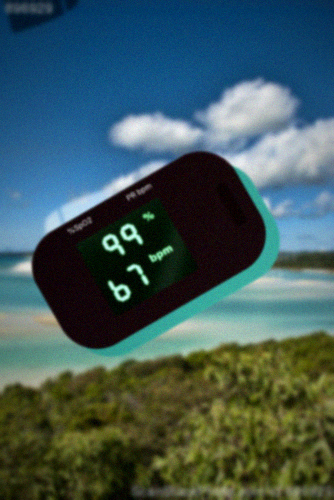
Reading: 99 %
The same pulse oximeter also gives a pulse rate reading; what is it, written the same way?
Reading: 67 bpm
